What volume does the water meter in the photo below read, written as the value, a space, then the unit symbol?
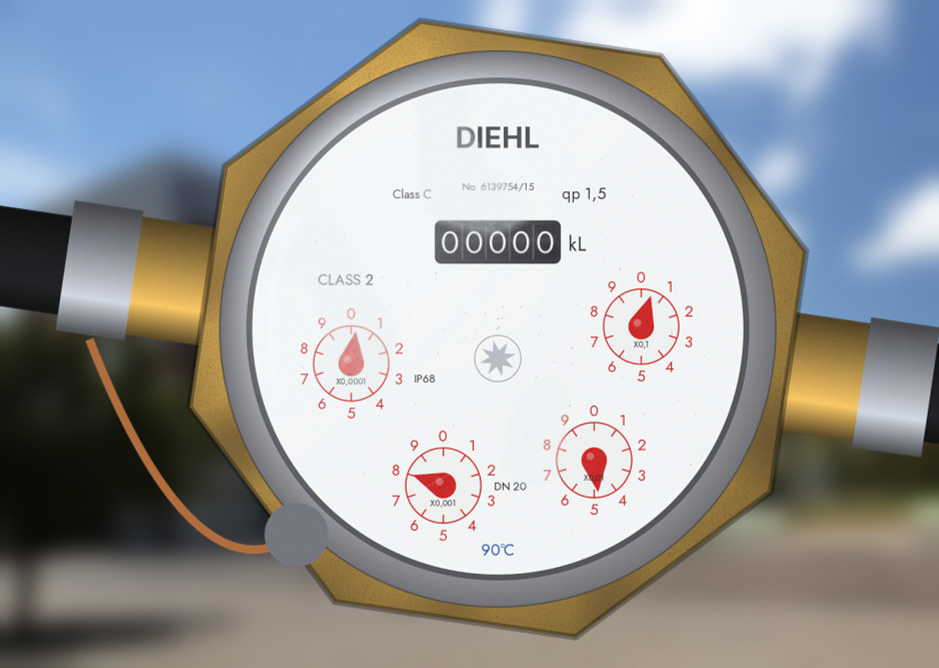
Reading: 0.0480 kL
